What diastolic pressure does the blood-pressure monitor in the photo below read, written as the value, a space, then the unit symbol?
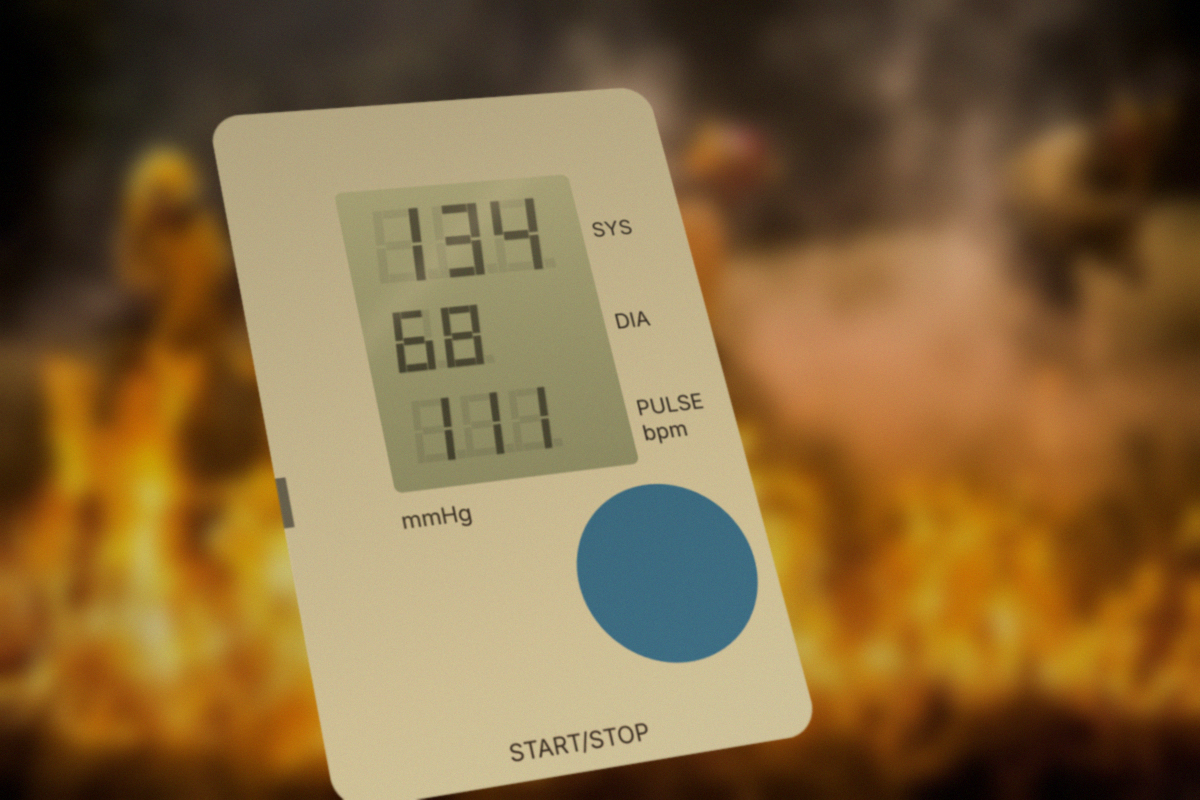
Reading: 68 mmHg
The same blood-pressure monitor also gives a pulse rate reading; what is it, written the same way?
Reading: 111 bpm
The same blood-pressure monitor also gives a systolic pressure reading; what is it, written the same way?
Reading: 134 mmHg
